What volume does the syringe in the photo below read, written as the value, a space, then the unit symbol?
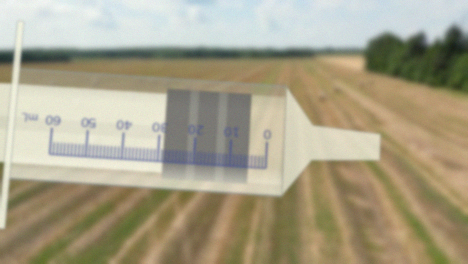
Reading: 5 mL
